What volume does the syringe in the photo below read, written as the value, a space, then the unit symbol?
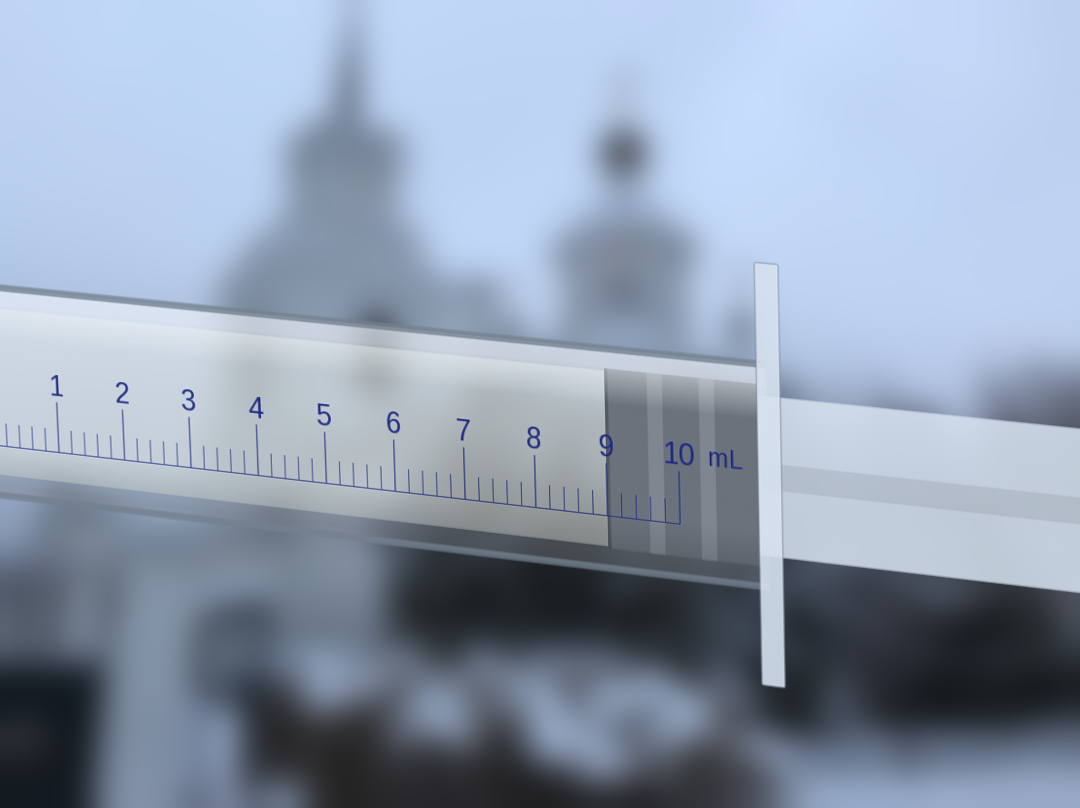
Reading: 9 mL
